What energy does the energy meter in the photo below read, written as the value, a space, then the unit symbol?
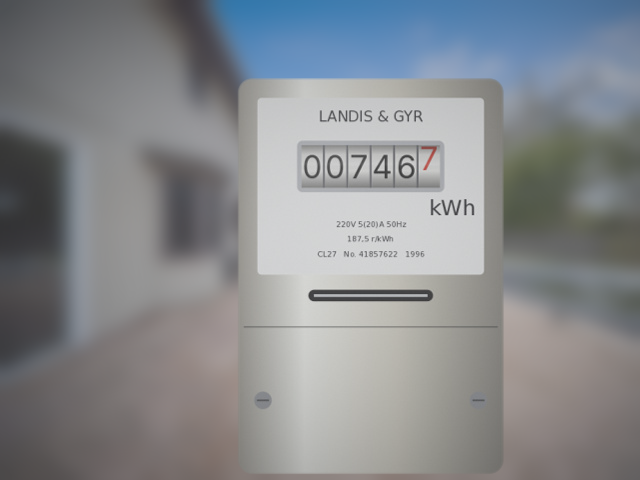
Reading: 746.7 kWh
